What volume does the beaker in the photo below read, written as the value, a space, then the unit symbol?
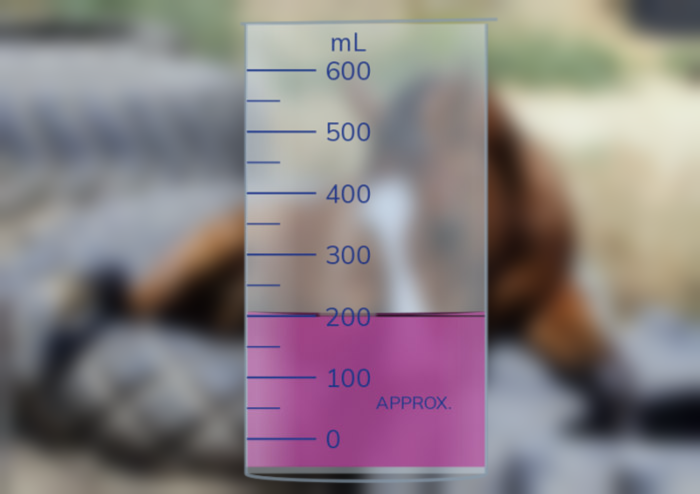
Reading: 200 mL
